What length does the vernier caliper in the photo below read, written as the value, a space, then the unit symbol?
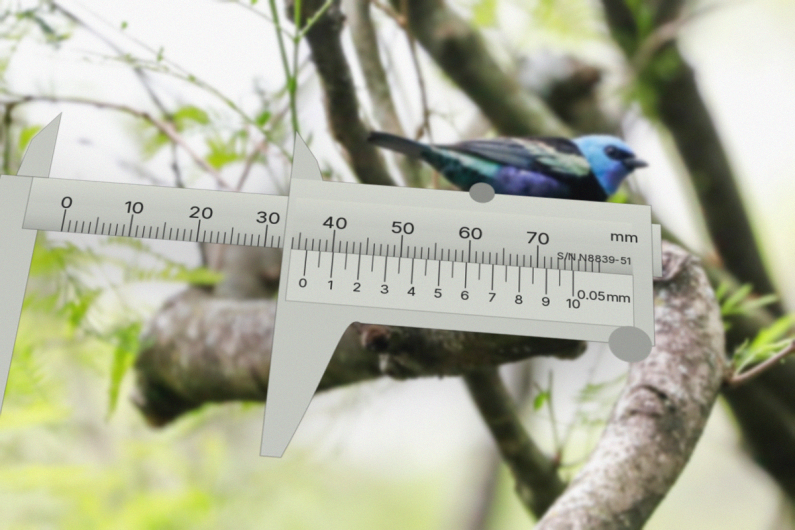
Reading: 36.2 mm
